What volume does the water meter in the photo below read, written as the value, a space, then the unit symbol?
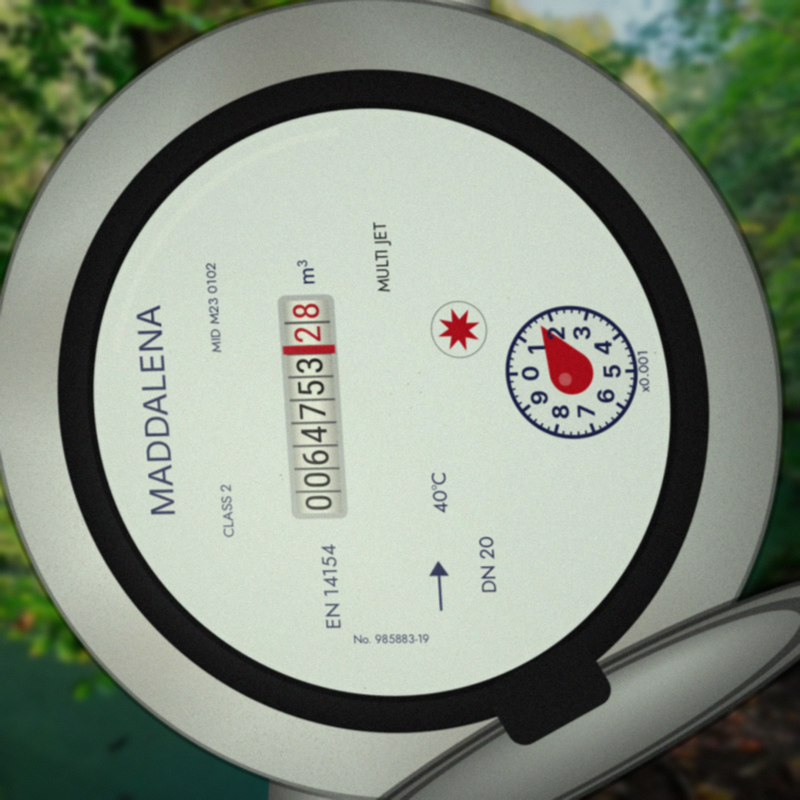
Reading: 64753.281 m³
